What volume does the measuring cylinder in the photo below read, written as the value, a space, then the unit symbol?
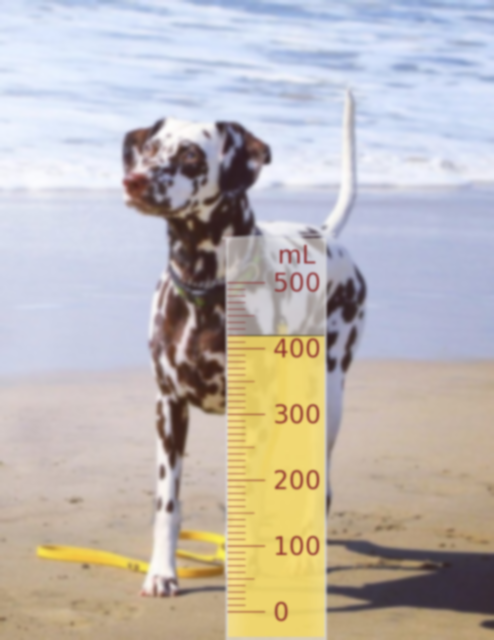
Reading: 420 mL
